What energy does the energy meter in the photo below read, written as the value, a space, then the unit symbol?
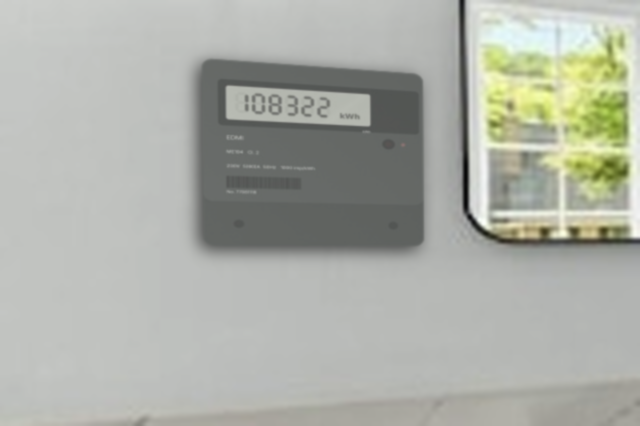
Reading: 108322 kWh
